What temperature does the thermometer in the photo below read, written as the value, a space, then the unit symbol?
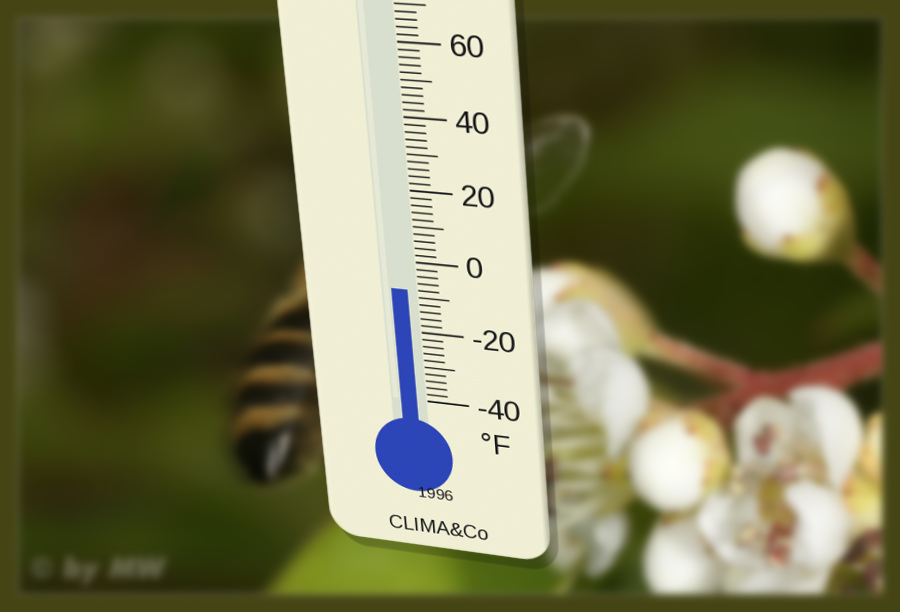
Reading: -8 °F
